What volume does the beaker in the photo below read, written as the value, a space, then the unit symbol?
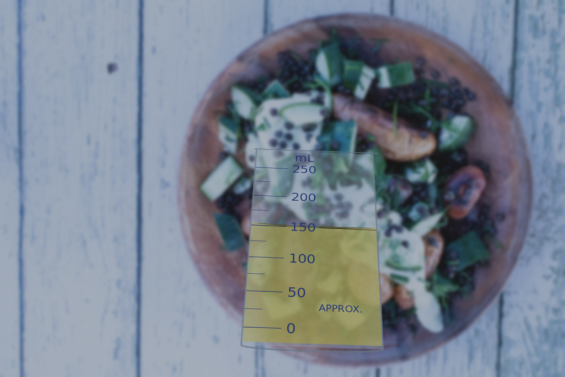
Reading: 150 mL
